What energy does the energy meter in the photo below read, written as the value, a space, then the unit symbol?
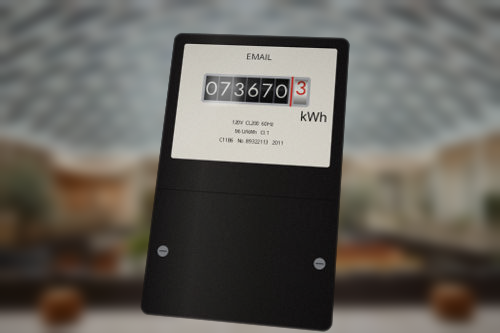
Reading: 73670.3 kWh
